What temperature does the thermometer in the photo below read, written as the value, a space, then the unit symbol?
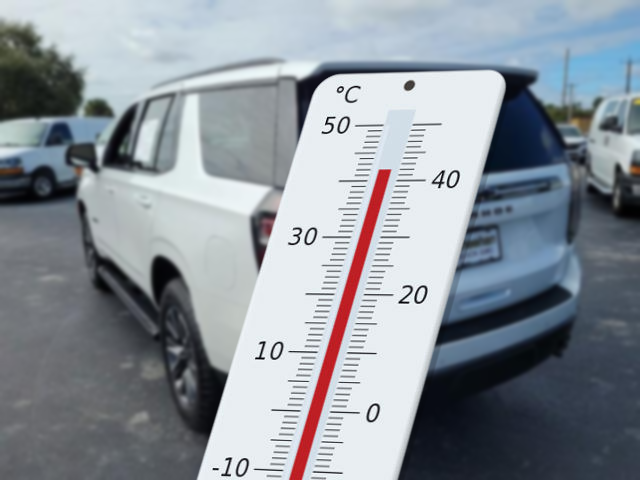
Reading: 42 °C
